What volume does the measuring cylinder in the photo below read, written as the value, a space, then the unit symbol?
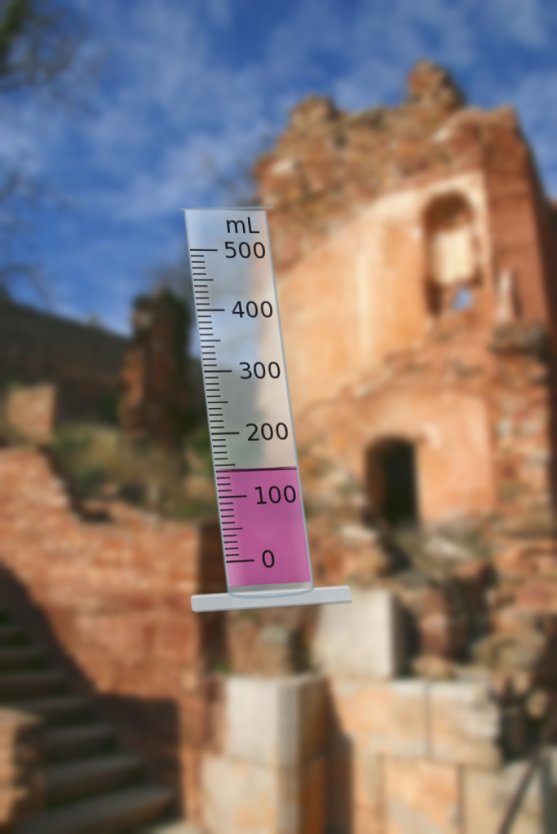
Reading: 140 mL
